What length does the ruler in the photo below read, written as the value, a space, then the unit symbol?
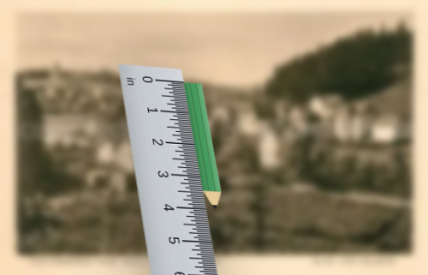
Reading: 4 in
